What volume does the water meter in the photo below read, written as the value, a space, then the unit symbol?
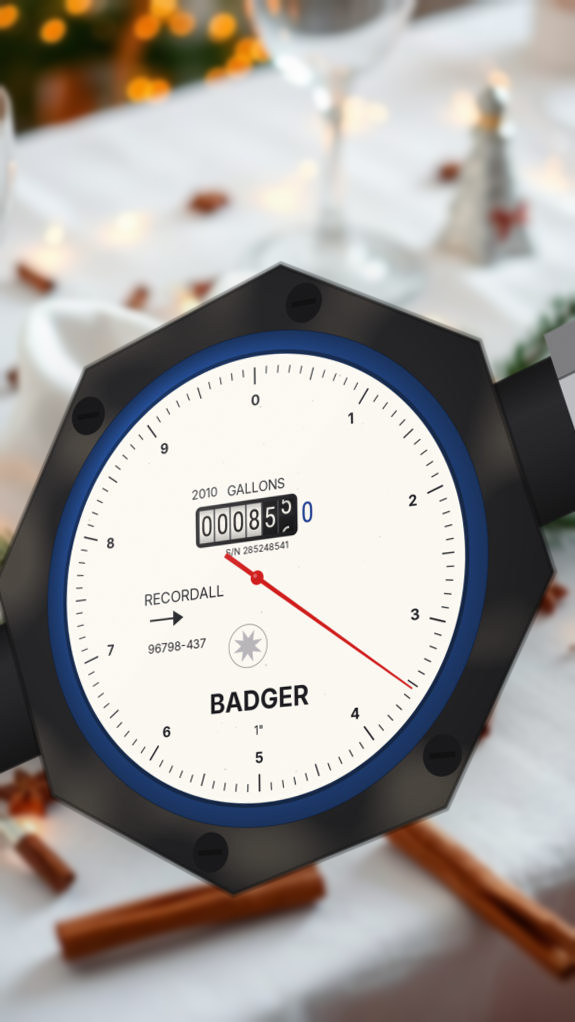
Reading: 8553.5 gal
